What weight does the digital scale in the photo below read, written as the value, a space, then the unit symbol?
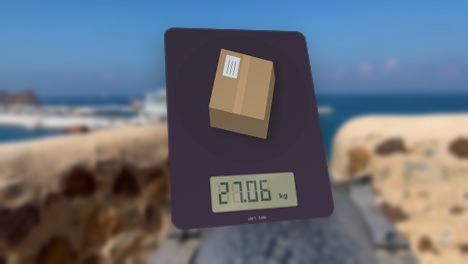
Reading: 27.06 kg
